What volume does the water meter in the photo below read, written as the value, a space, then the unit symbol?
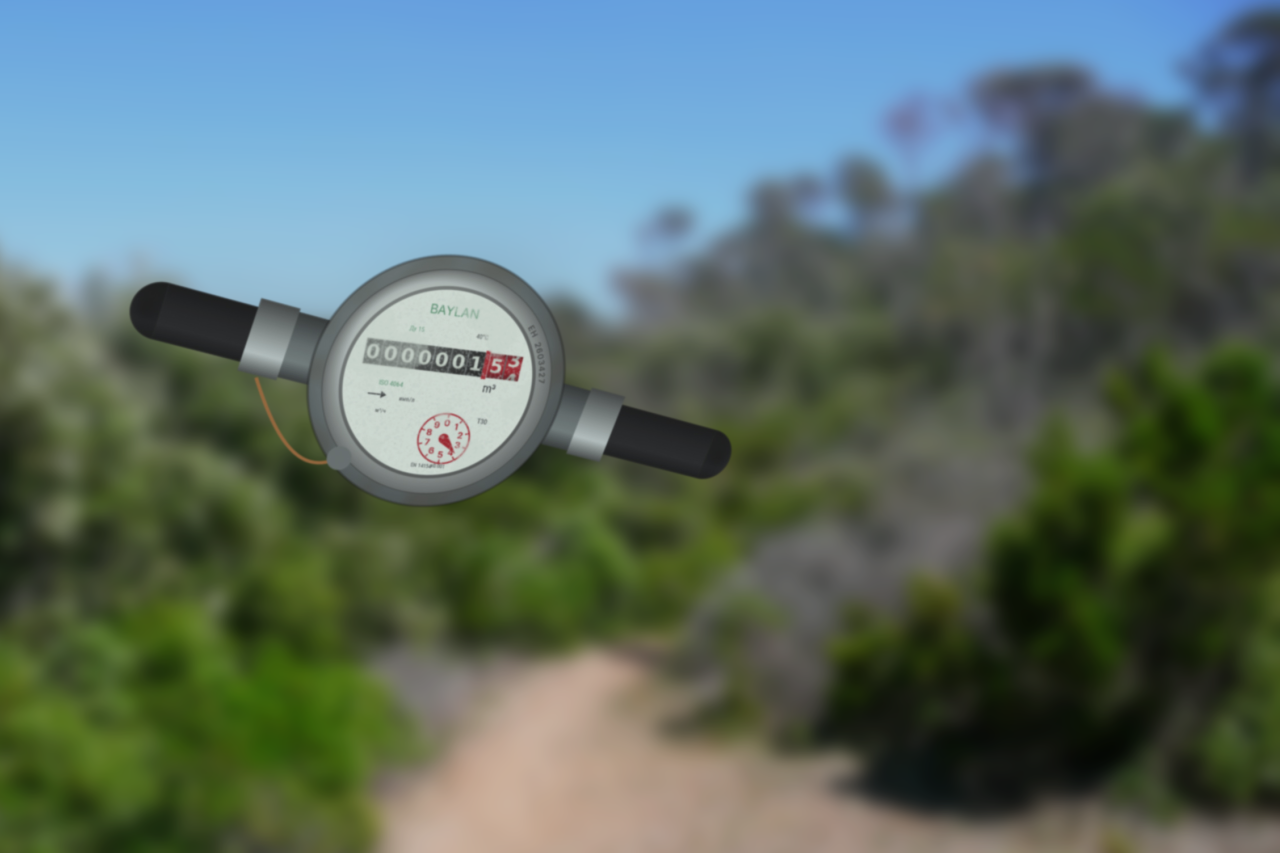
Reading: 1.533 m³
